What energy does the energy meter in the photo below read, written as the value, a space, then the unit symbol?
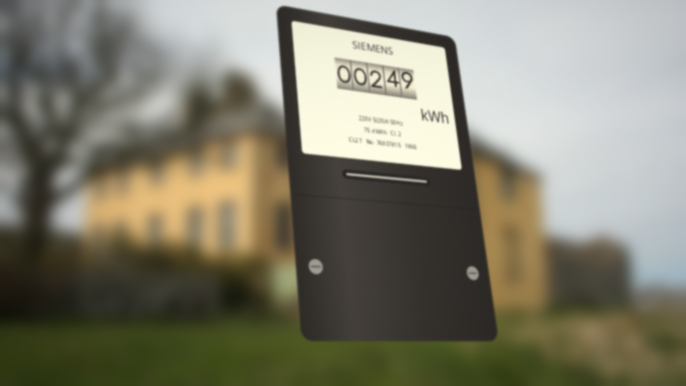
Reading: 249 kWh
